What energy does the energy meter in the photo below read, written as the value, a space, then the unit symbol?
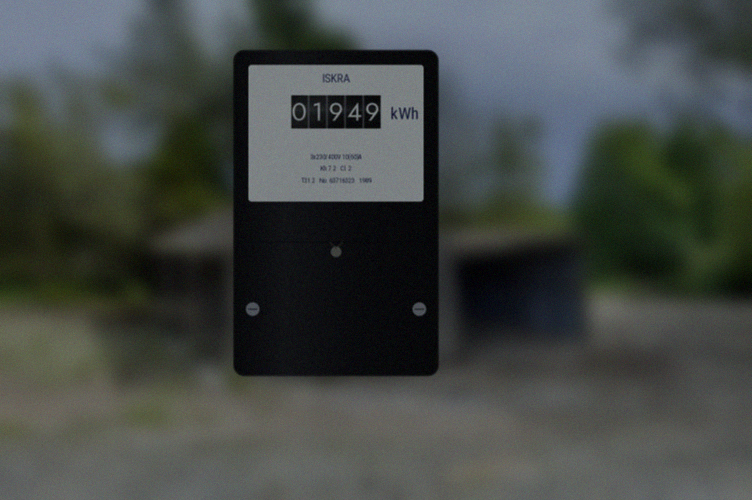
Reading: 1949 kWh
